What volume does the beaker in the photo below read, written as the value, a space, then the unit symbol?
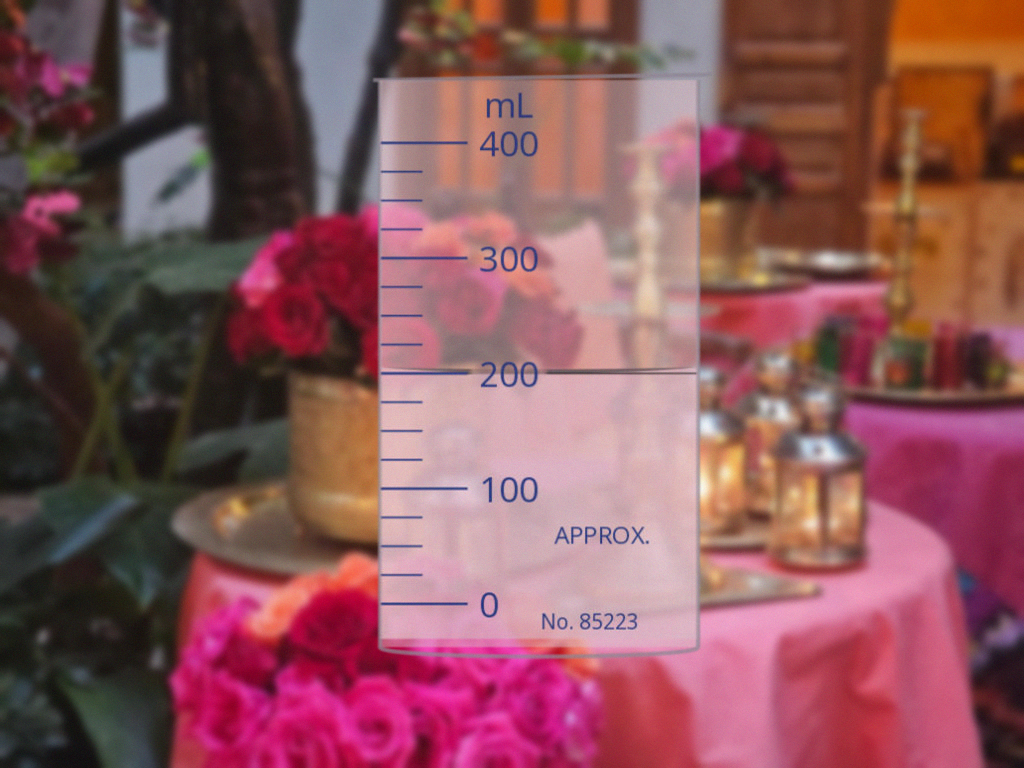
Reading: 200 mL
